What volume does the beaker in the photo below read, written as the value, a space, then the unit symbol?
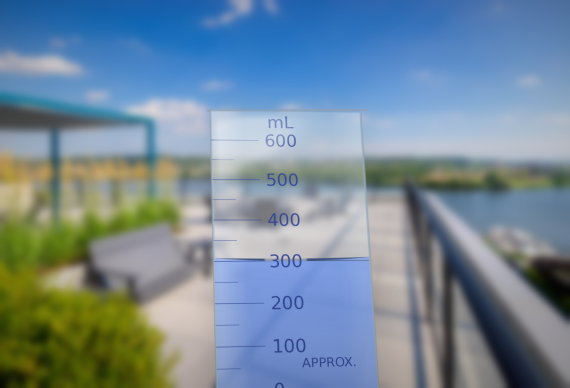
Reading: 300 mL
